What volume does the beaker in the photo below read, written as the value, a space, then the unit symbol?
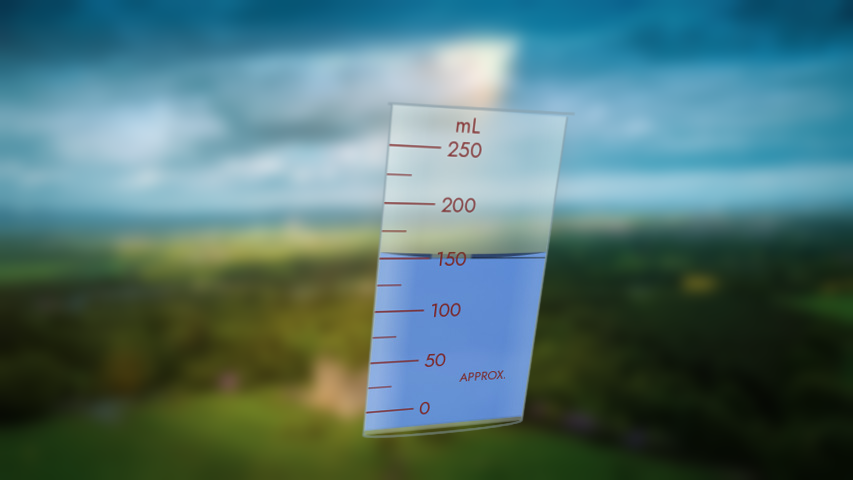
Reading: 150 mL
